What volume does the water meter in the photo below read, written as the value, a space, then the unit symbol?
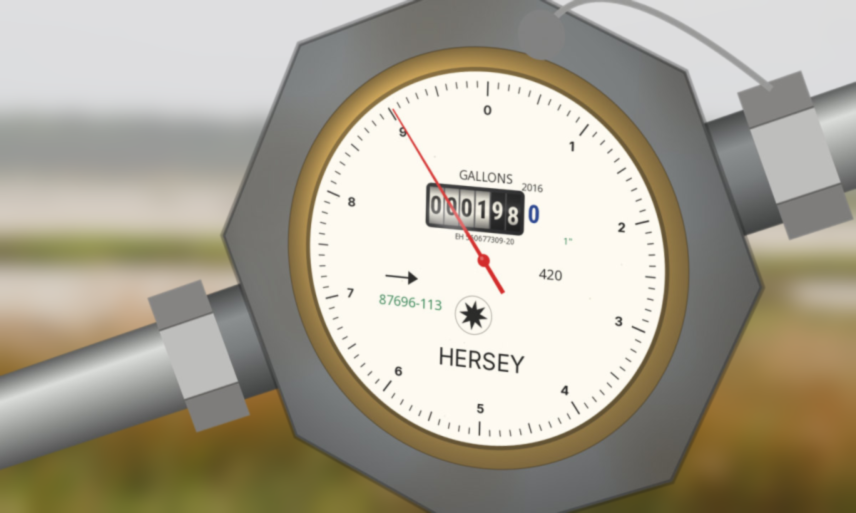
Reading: 1979.0 gal
